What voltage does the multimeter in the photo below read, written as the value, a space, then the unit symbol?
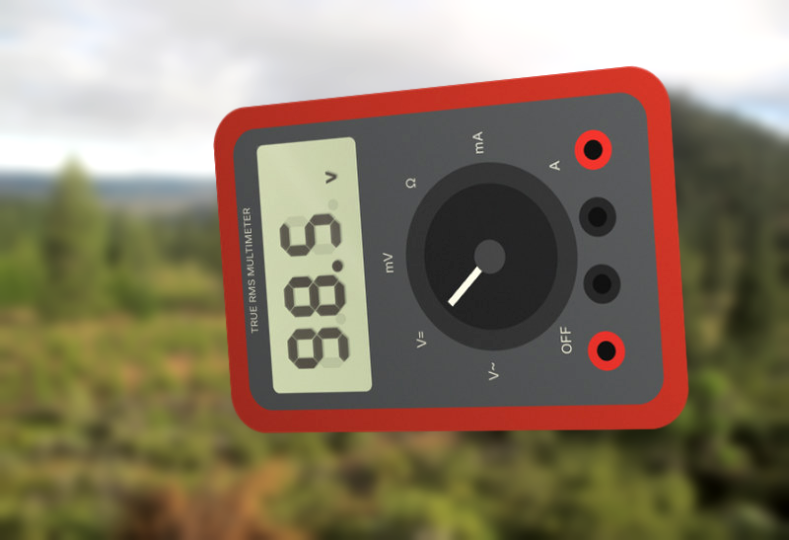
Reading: 98.5 V
